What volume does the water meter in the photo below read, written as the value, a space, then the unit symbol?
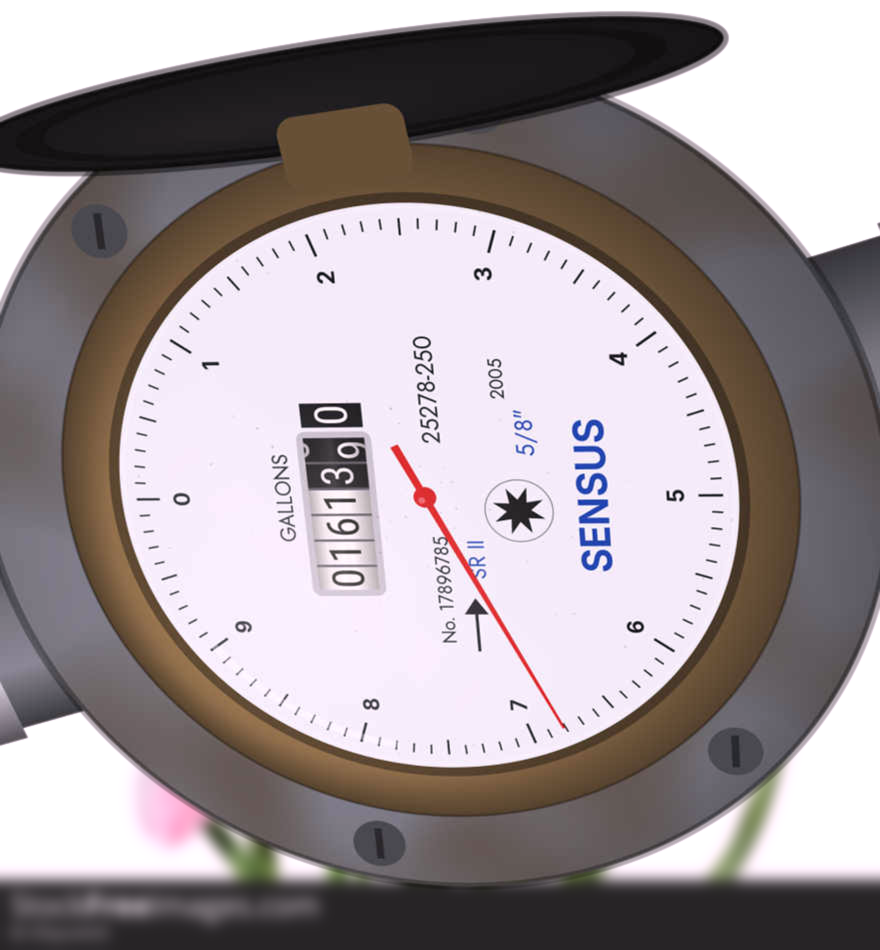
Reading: 161386.8 gal
